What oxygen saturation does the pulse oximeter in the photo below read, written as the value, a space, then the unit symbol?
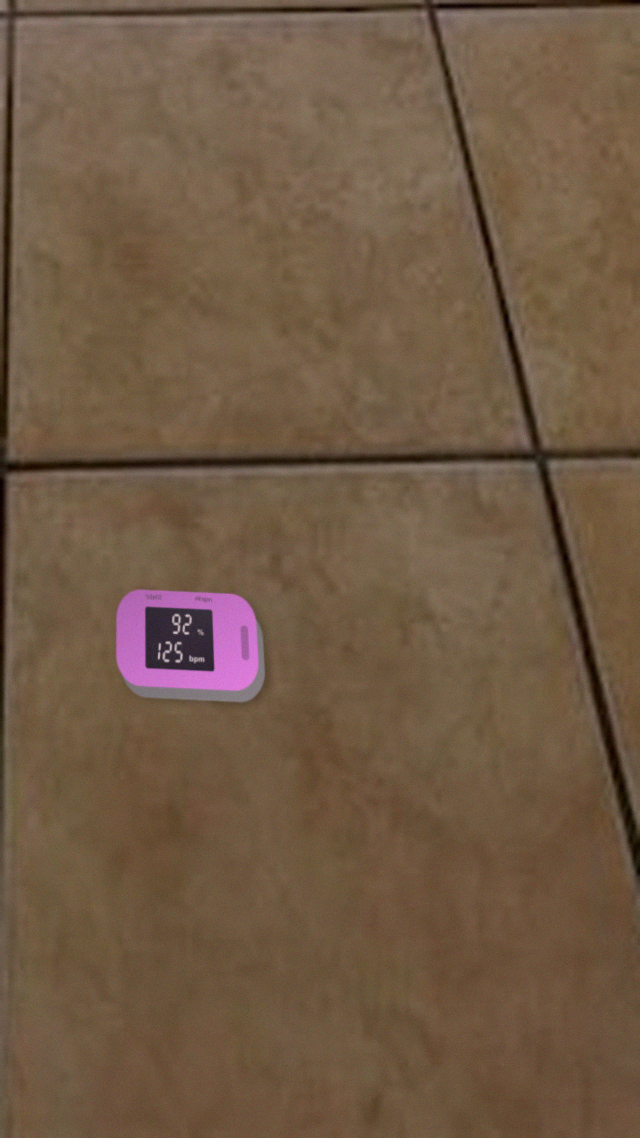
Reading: 92 %
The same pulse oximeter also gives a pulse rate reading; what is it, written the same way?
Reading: 125 bpm
